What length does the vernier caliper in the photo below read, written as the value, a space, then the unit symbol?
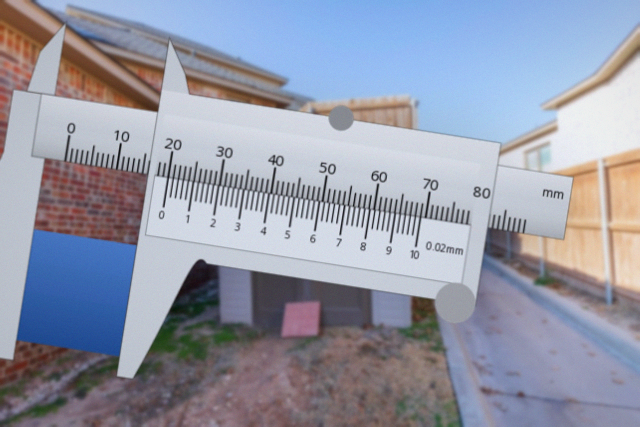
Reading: 20.0 mm
